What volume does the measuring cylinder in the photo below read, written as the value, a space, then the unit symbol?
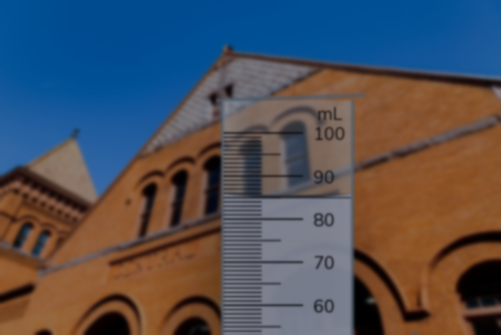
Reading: 85 mL
